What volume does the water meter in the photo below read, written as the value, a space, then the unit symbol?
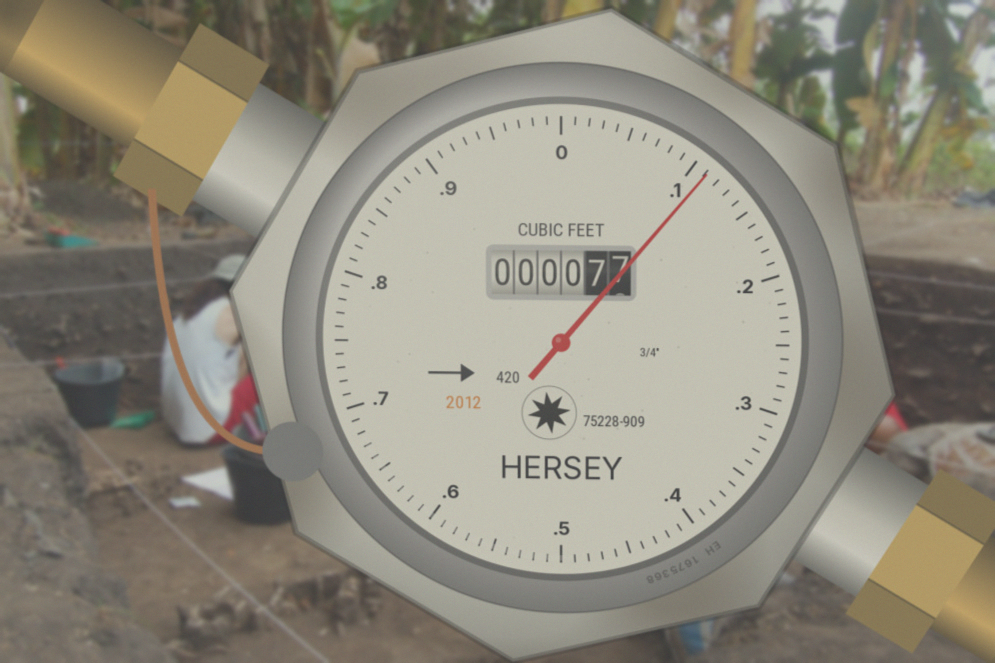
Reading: 77.11 ft³
